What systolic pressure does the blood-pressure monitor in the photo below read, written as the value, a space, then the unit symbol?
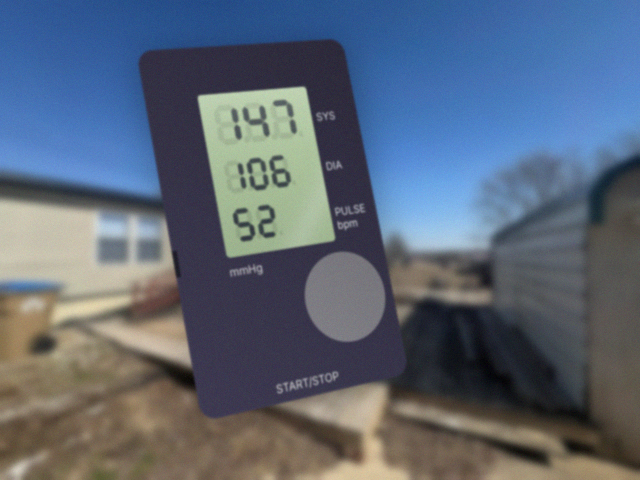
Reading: 147 mmHg
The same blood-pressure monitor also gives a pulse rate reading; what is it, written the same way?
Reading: 52 bpm
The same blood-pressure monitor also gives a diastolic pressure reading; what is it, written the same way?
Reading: 106 mmHg
